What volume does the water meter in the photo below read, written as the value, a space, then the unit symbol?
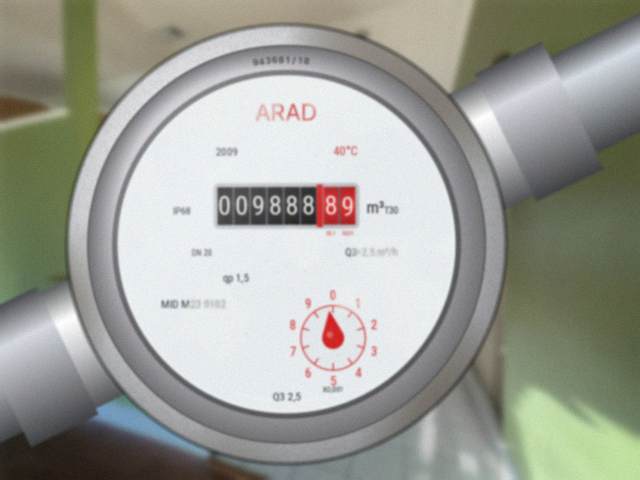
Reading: 9888.889 m³
